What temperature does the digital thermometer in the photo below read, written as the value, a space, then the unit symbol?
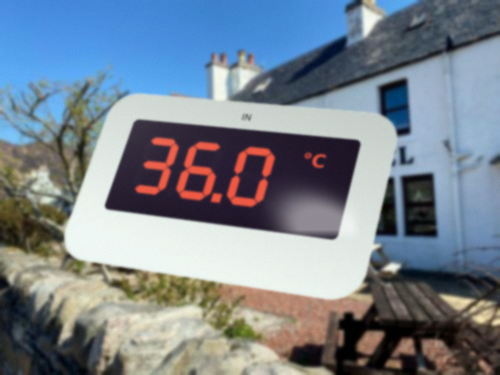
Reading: 36.0 °C
